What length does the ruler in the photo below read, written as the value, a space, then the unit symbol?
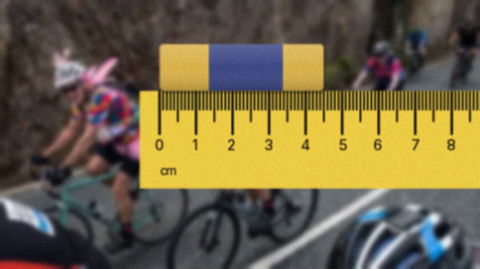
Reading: 4.5 cm
